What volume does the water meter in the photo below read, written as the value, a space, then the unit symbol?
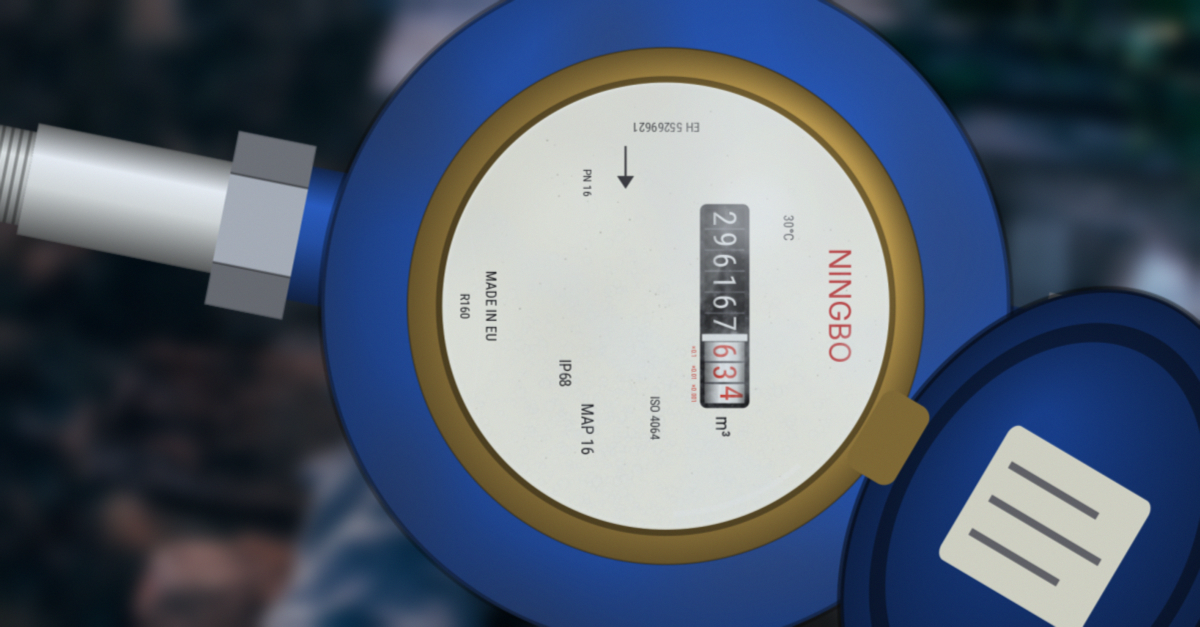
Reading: 296167.634 m³
